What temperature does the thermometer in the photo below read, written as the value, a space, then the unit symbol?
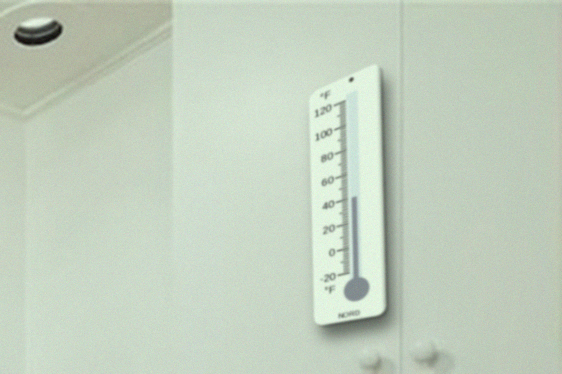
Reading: 40 °F
